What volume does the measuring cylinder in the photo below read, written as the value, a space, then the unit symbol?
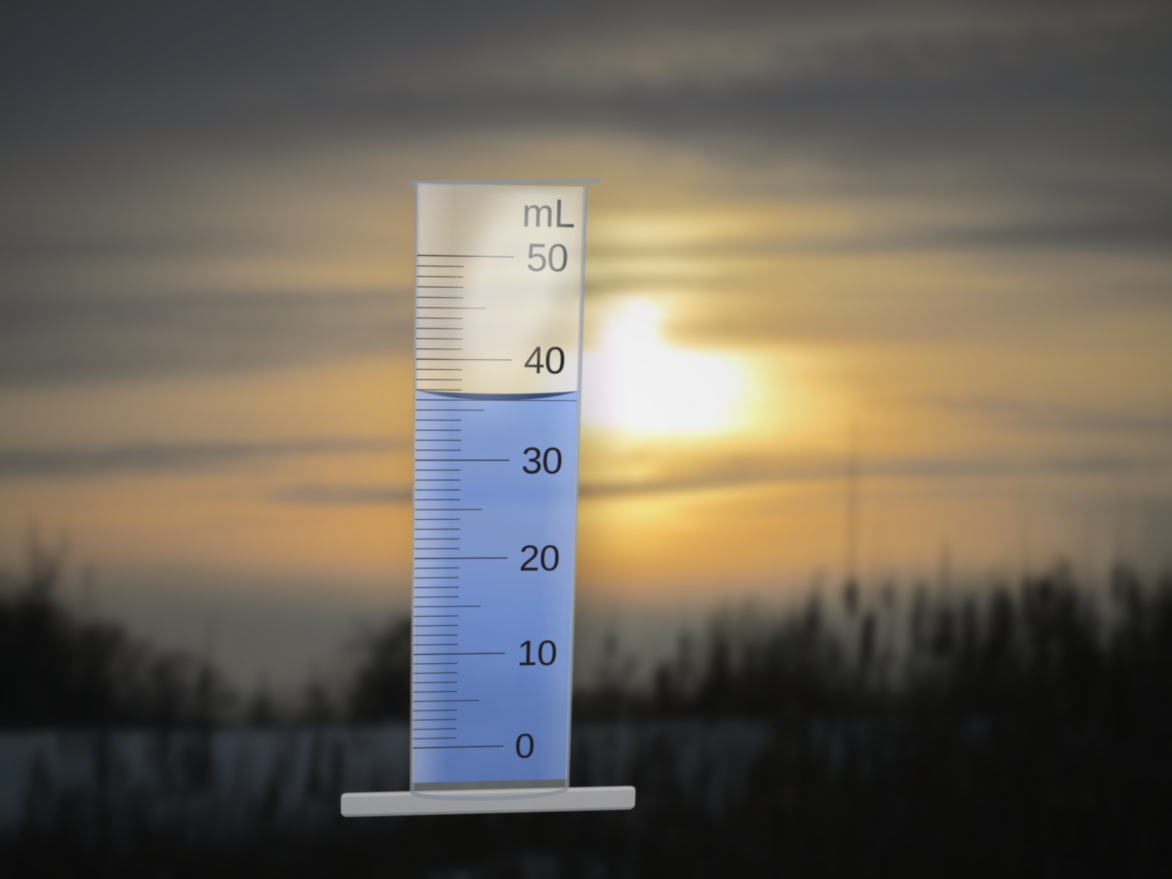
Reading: 36 mL
